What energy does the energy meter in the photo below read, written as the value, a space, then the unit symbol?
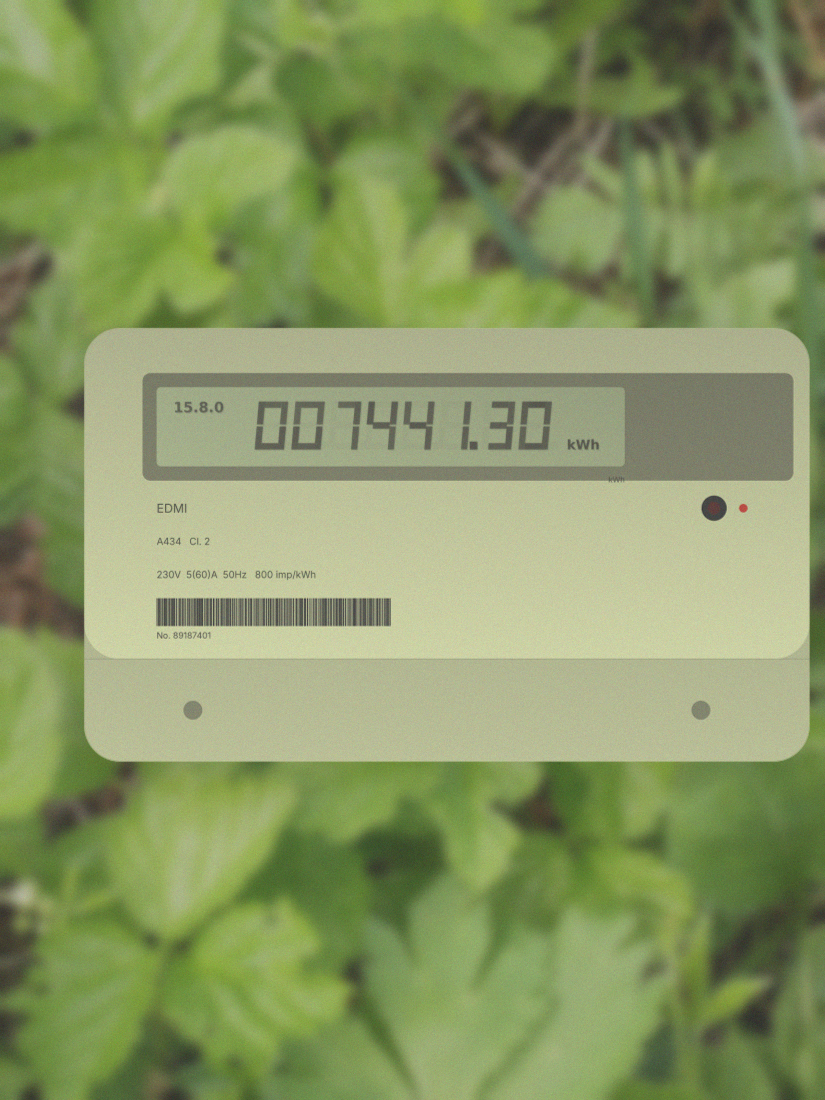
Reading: 7441.30 kWh
